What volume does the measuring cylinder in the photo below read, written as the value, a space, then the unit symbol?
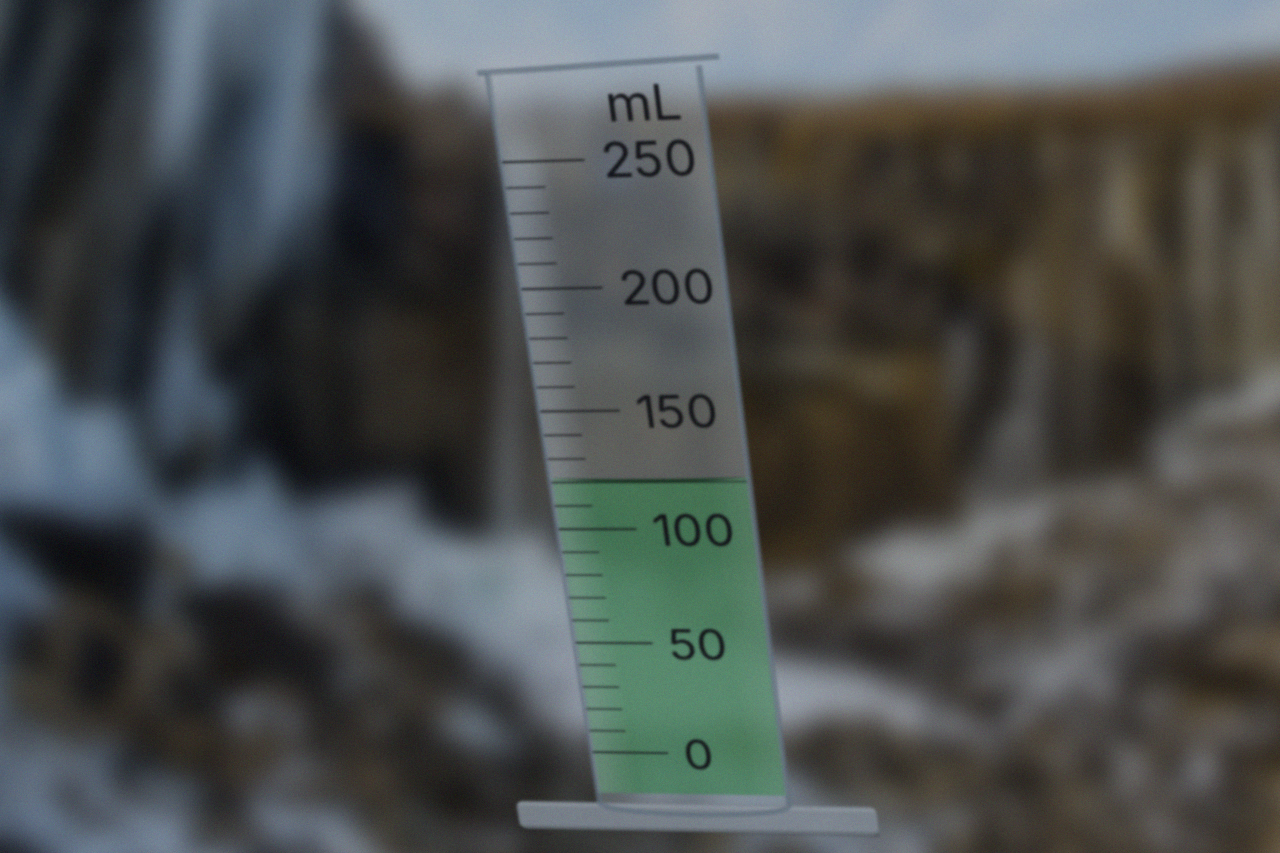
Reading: 120 mL
